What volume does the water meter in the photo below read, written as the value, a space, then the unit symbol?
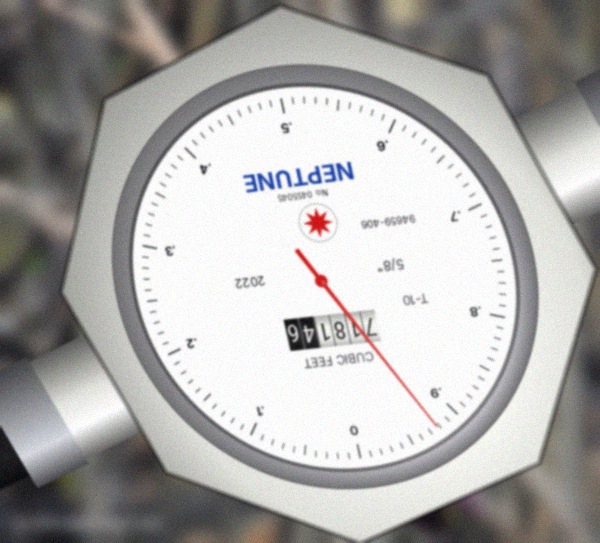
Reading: 718145.92 ft³
